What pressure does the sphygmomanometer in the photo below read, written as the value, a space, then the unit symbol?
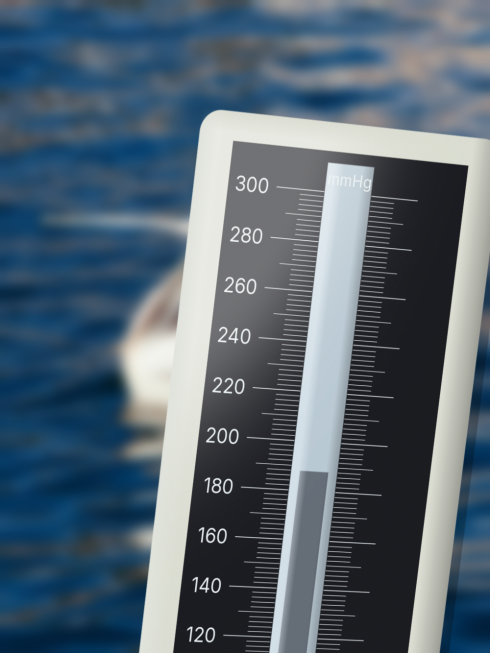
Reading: 188 mmHg
